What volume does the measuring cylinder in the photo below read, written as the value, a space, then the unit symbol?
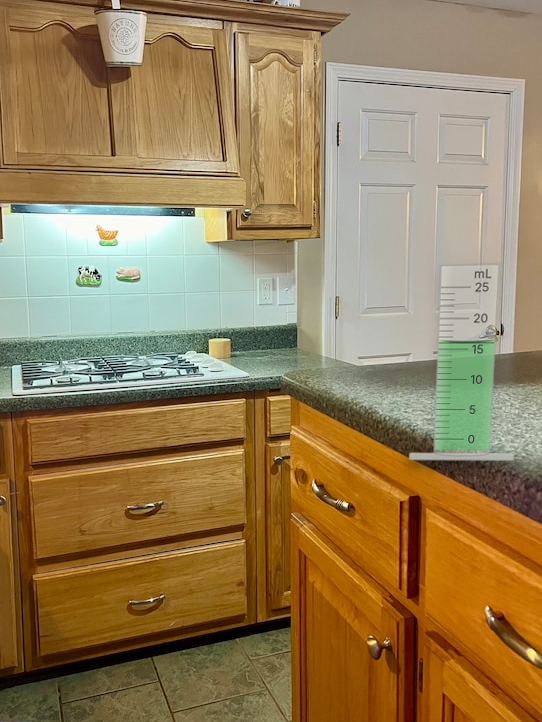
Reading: 16 mL
